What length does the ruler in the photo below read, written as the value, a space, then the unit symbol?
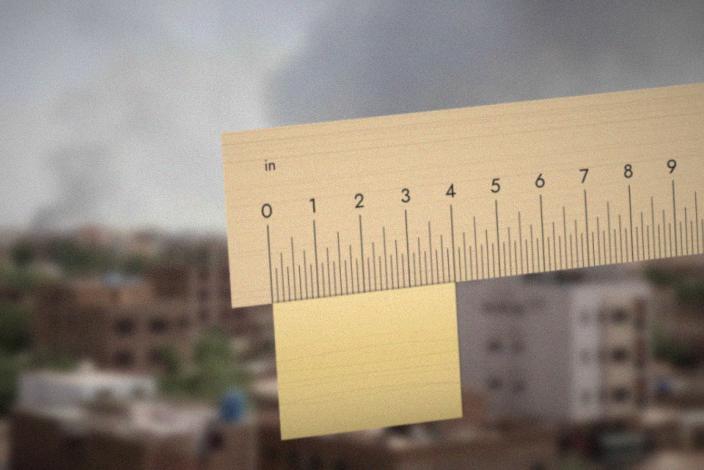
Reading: 4 in
